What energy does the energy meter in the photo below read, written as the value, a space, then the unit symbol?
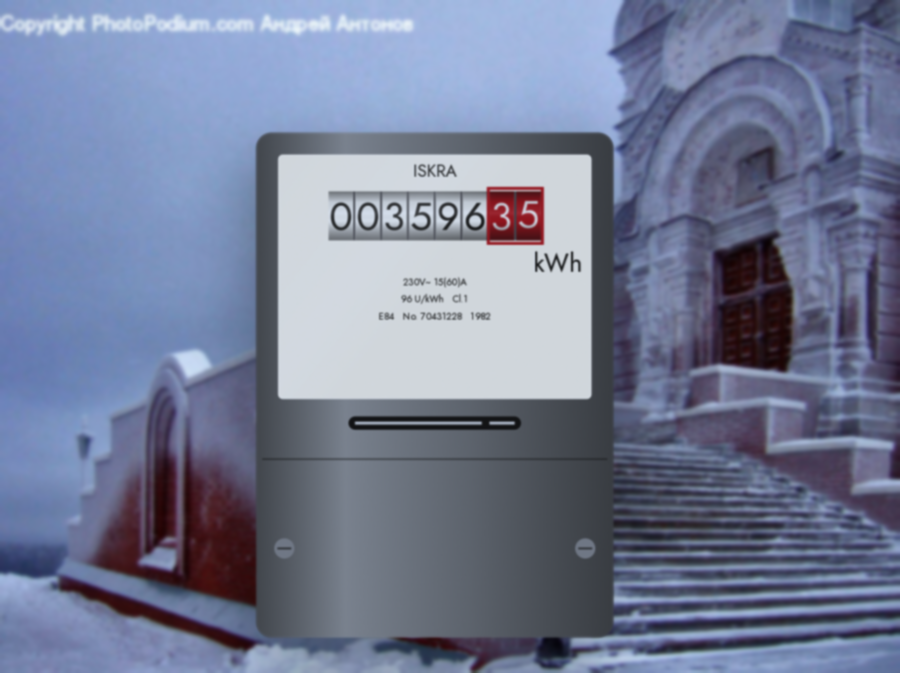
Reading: 3596.35 kWh
